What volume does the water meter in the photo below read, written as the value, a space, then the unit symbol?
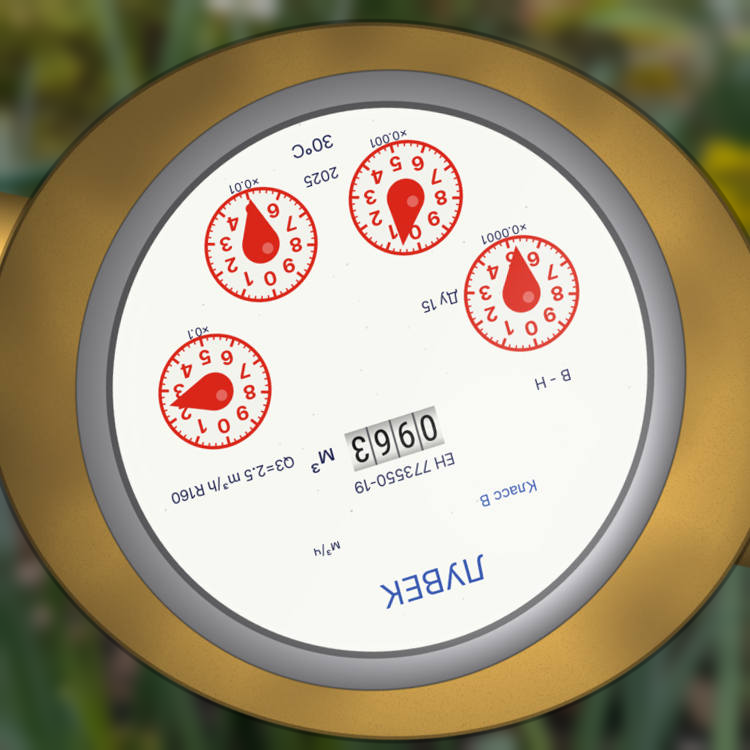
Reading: 963.2505 m³
